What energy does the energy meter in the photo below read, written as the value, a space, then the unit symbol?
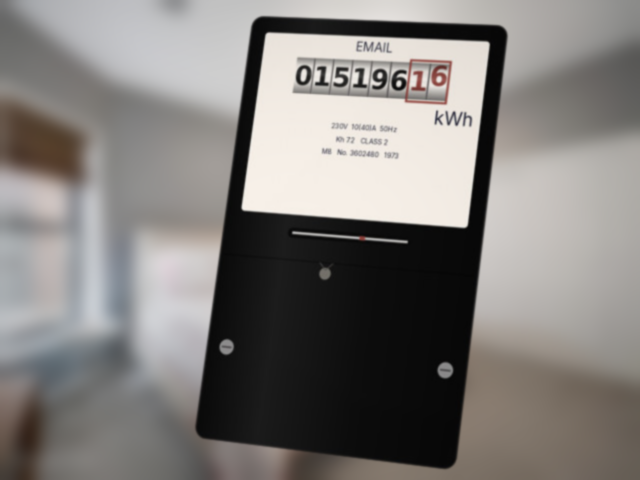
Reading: 15196.16 kWh
